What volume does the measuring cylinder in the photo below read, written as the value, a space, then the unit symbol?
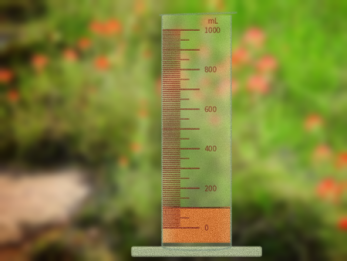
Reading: 100 mL
